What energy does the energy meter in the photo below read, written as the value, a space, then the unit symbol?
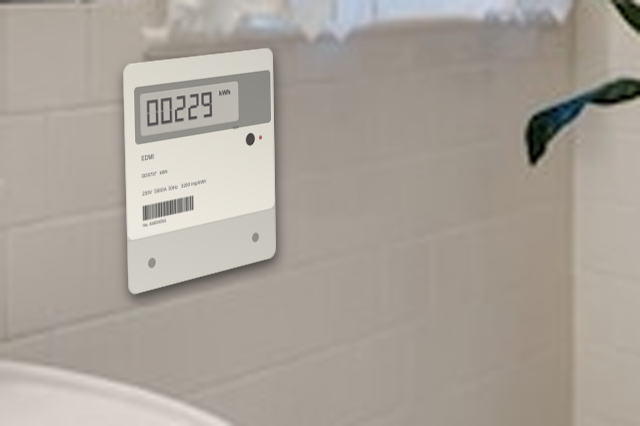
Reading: 229 kWh
